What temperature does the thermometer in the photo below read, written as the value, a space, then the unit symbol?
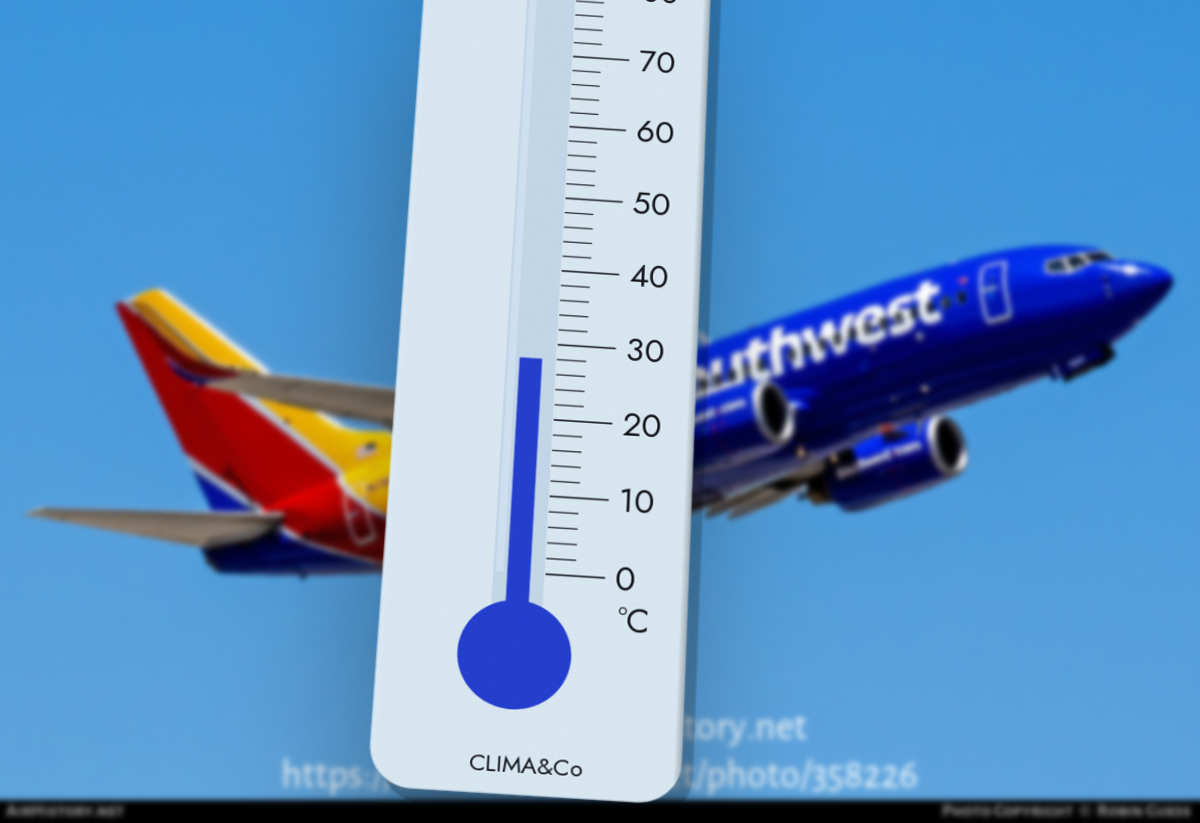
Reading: 28 °C
